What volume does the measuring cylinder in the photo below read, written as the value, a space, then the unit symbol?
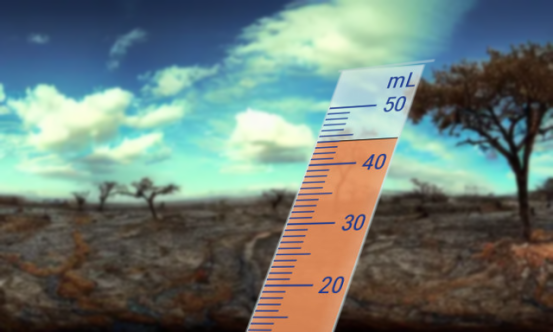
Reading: 44 mL
